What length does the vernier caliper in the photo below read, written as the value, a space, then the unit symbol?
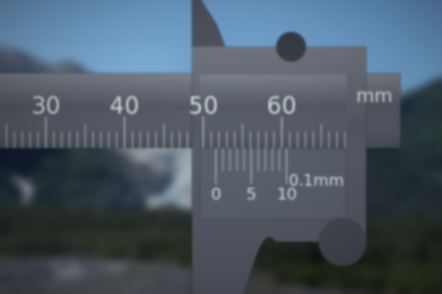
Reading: 51.6 mm
